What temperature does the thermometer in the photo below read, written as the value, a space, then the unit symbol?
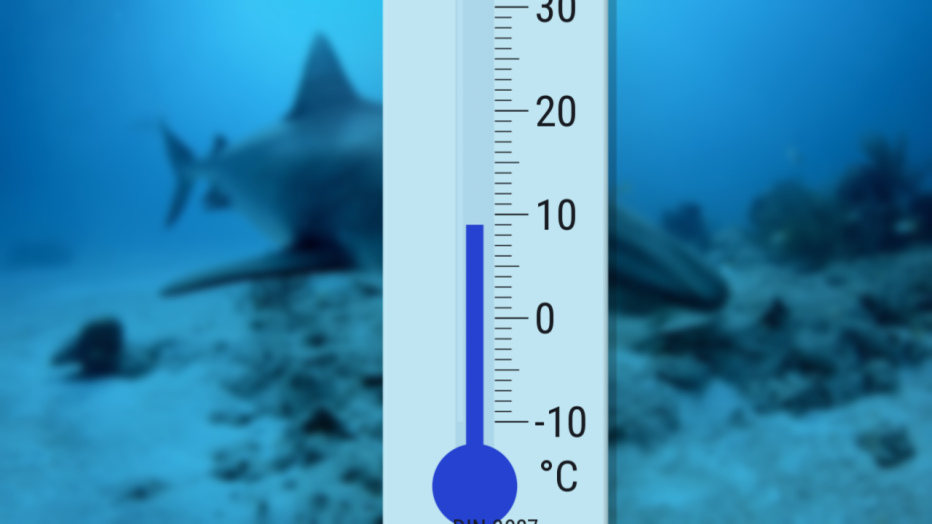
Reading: 9 °C
